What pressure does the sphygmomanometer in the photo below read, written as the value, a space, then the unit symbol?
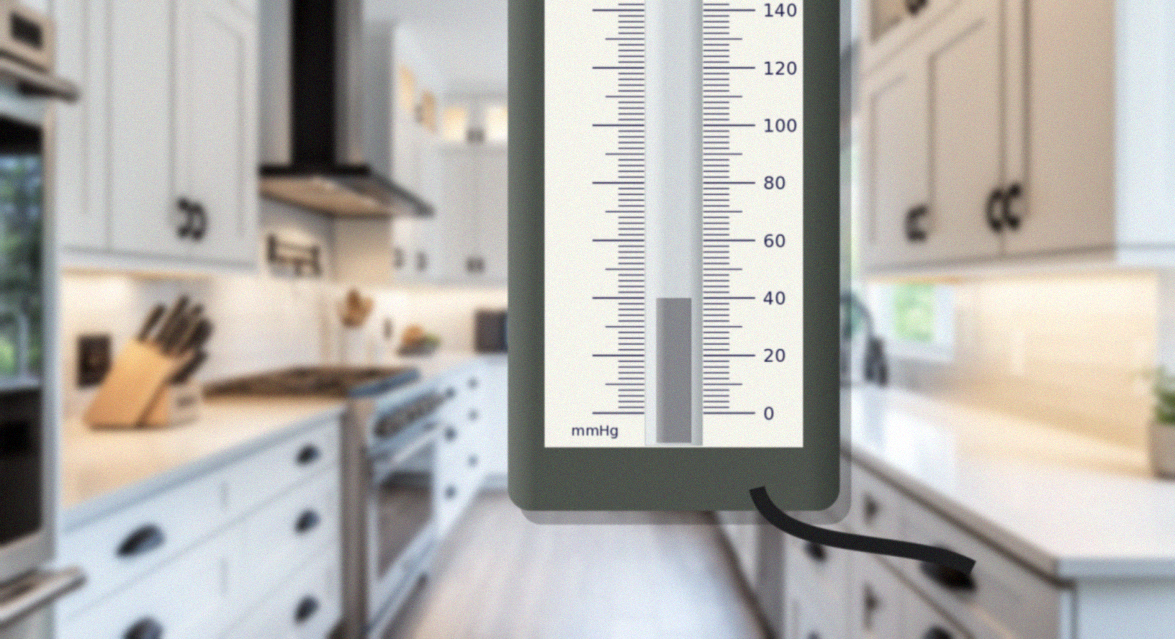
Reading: 40 mmHg
